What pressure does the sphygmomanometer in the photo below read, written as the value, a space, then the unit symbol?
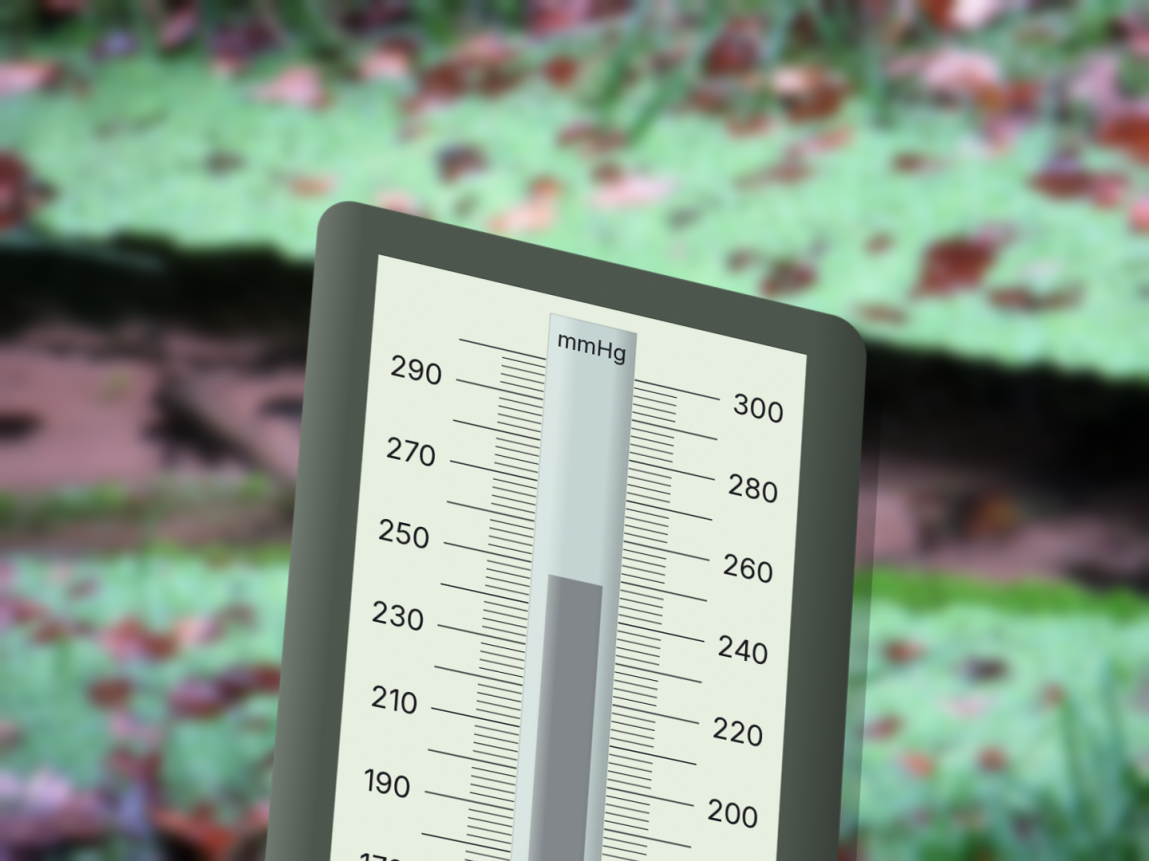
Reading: 248 mmHg
